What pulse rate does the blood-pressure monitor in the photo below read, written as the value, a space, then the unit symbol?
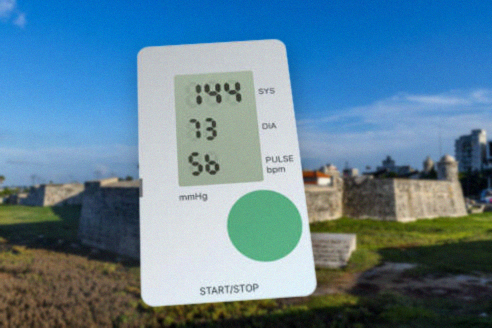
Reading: 56 bpm
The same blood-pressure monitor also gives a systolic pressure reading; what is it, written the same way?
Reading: 144 mmHg
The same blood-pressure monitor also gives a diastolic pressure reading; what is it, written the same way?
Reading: 73 mmHg
